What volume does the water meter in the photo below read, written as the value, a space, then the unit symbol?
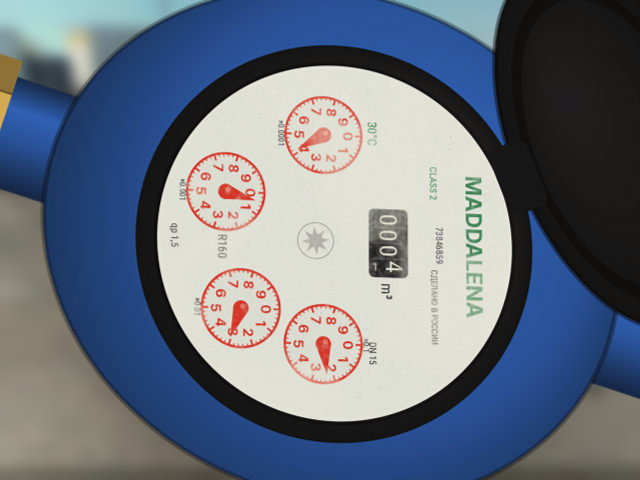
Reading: 4.2304 m³
